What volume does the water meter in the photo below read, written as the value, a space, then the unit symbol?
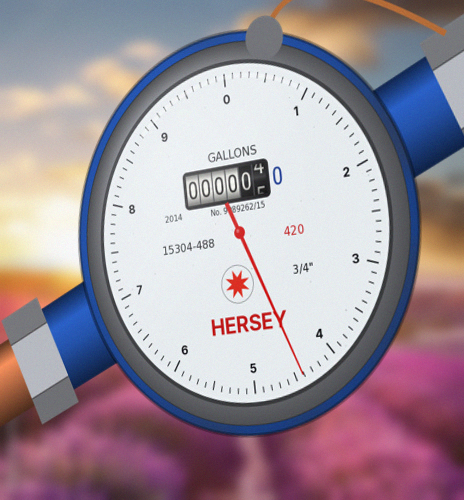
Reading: 44.4 gal
